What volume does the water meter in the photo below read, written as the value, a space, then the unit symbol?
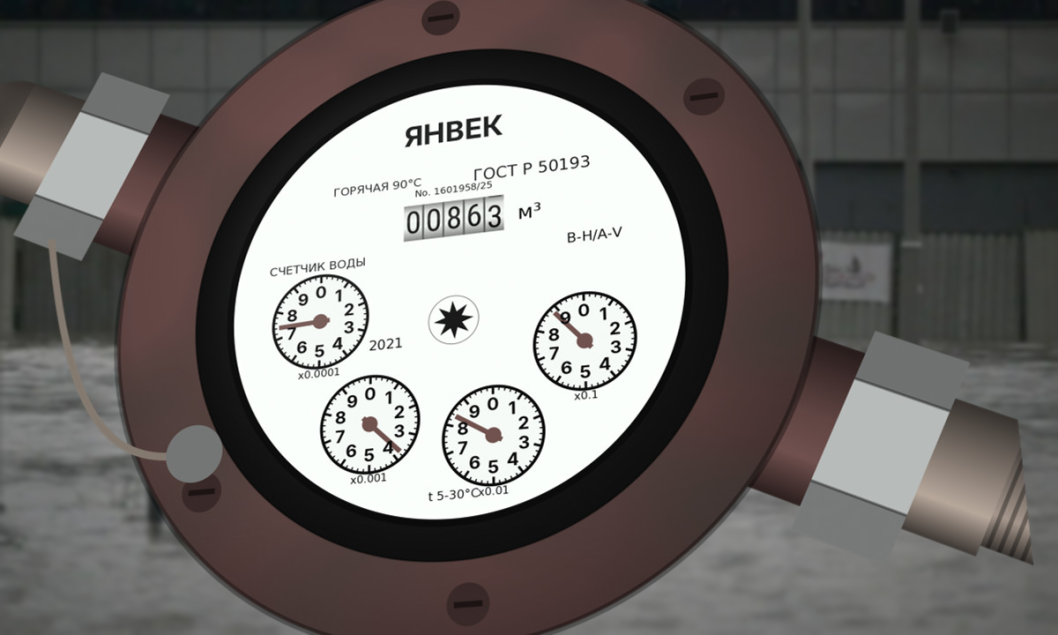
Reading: 862.8837 m³
